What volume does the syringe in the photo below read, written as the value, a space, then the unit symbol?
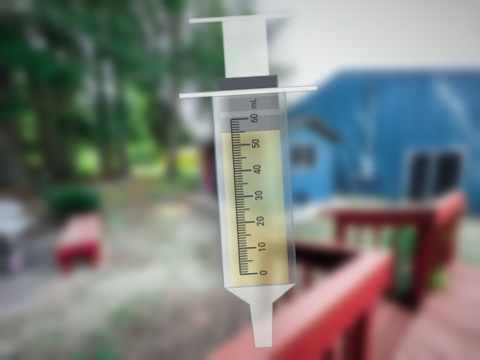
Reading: 55 mL
